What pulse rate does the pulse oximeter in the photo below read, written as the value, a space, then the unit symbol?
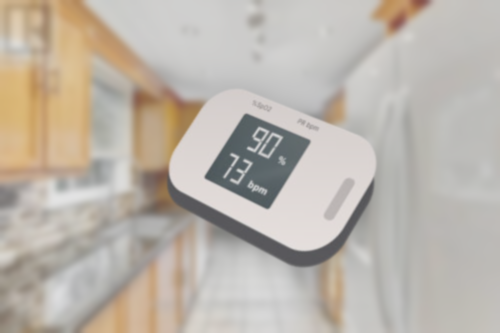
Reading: 73 bpm
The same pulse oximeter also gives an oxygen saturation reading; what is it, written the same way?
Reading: 90 %
